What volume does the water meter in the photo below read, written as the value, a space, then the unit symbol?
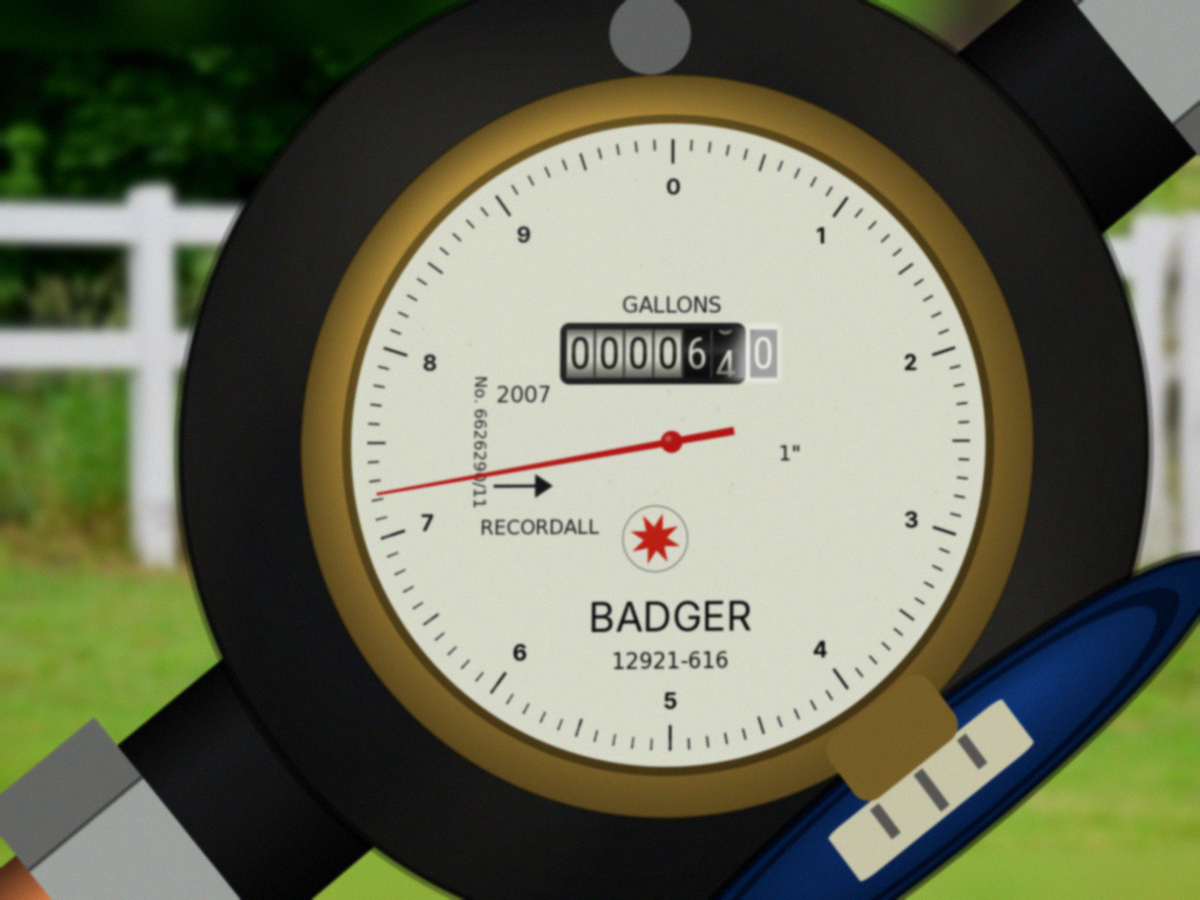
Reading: 637.2 gal
